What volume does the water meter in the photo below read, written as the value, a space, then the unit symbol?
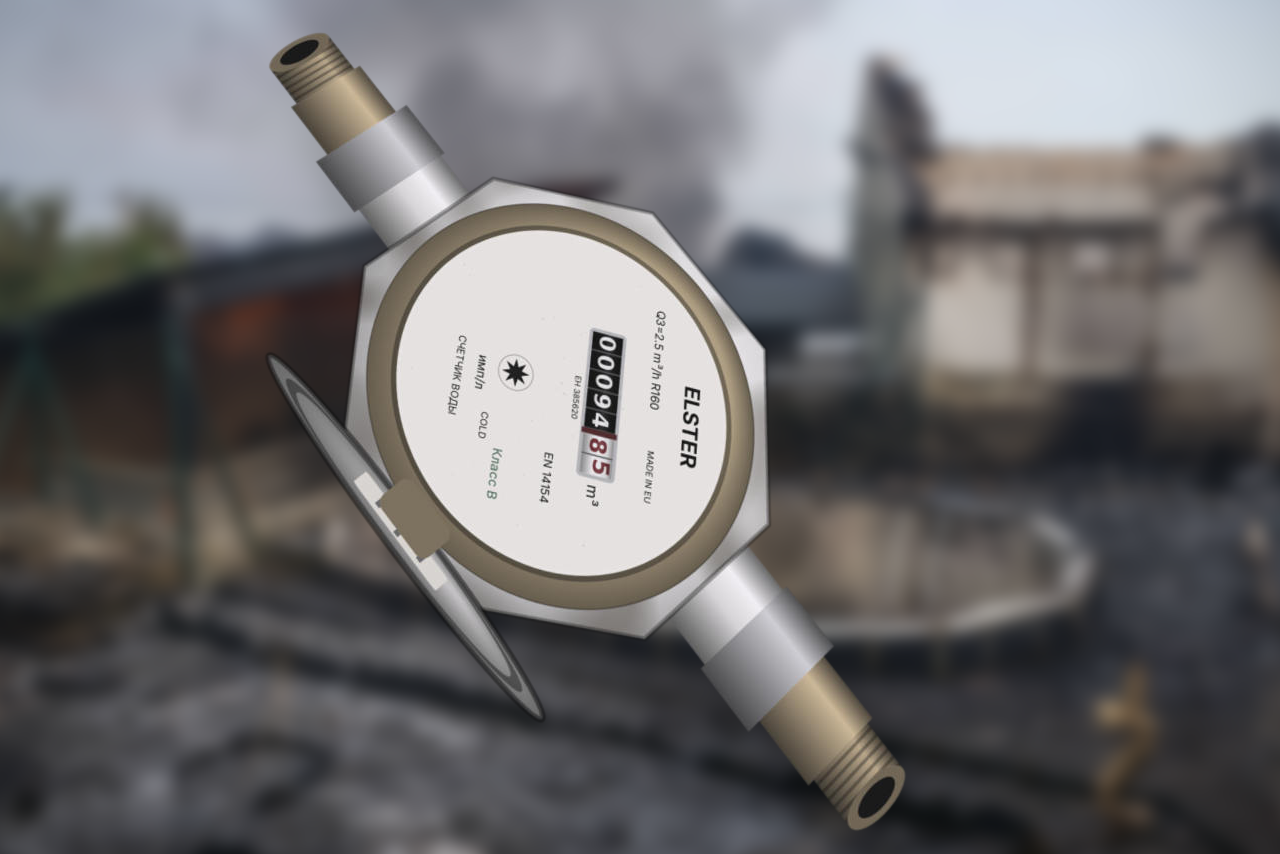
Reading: 94.85 m³
